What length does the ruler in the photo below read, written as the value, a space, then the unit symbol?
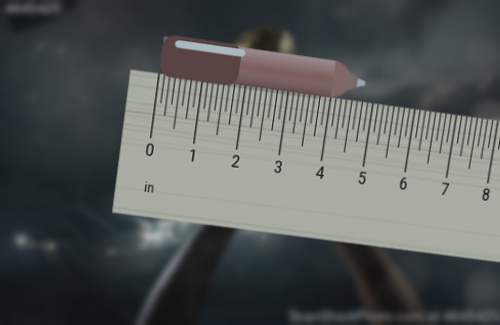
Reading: 4.75 in
